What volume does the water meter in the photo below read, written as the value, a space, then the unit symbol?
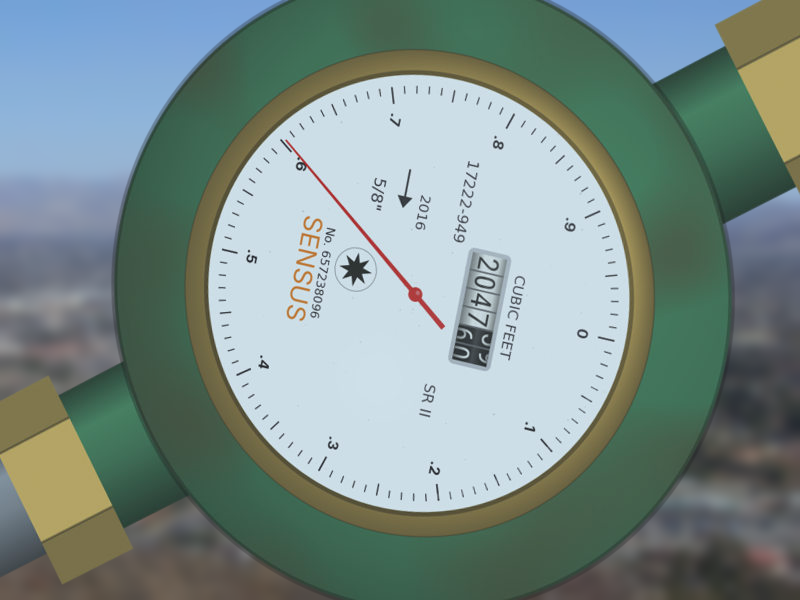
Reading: 204759.60 ft³
